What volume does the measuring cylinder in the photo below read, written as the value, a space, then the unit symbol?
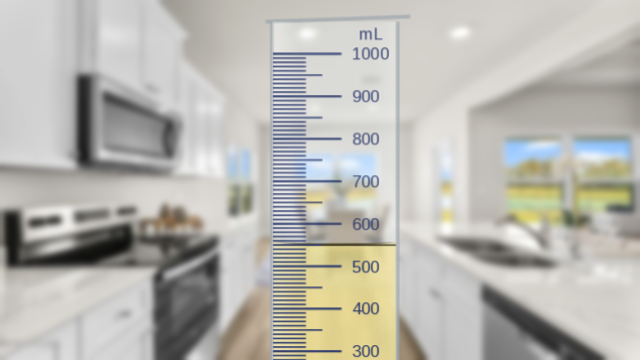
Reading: 550 mL
